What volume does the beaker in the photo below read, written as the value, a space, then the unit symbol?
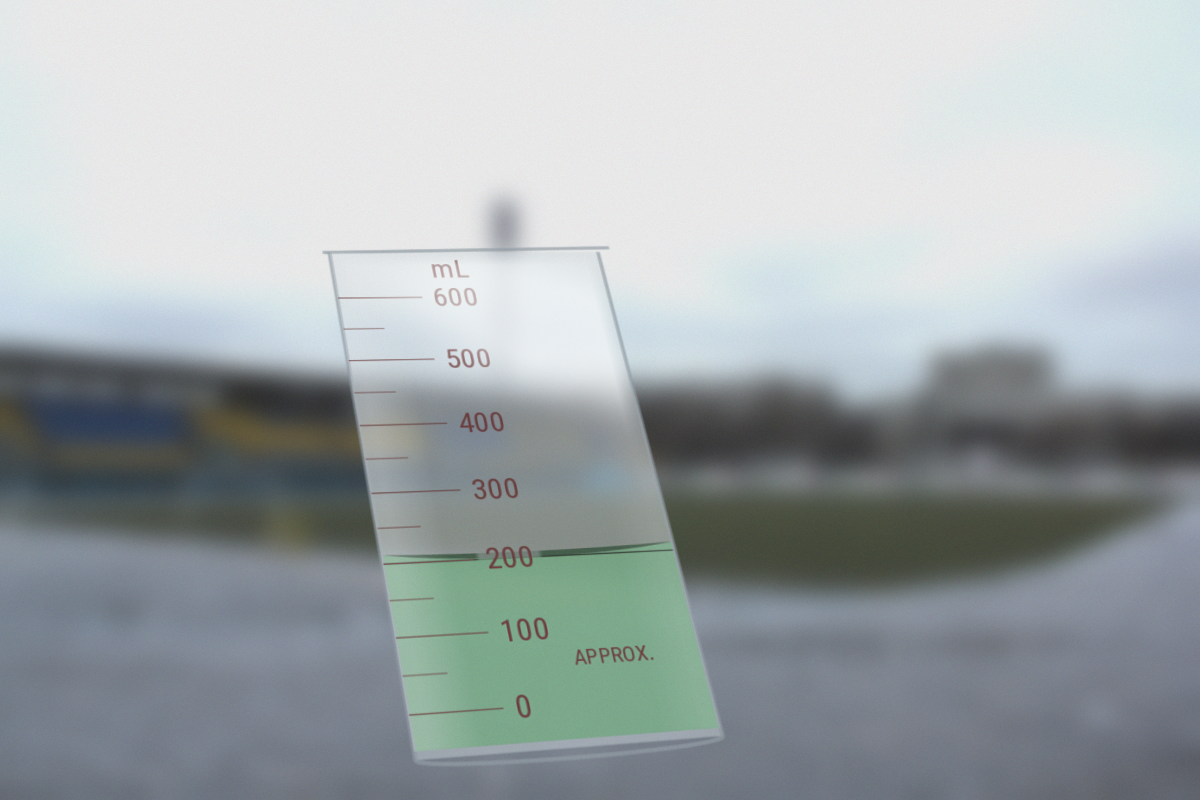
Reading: 200 mL
